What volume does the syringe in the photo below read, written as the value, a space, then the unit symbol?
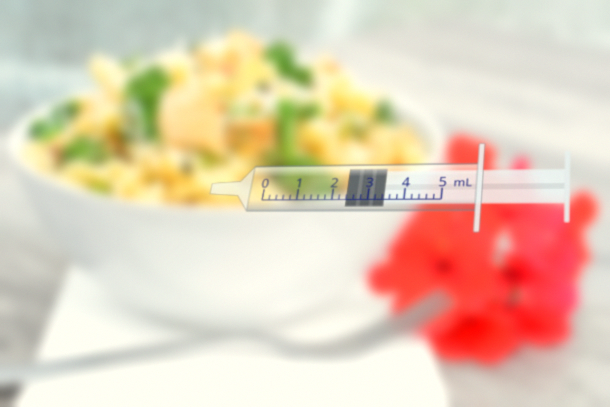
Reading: 2.4 mL
